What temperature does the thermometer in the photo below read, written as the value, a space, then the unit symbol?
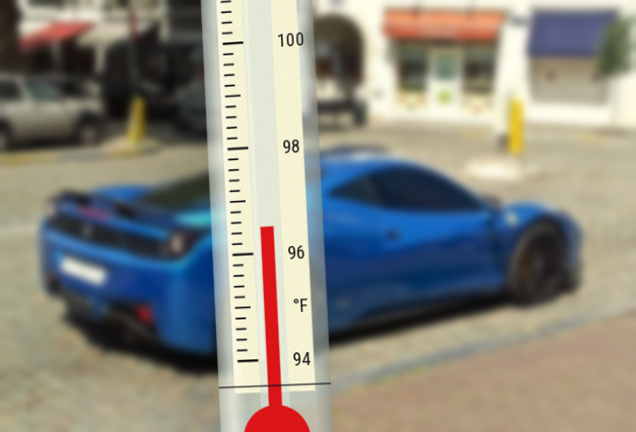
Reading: 96.5 °F
